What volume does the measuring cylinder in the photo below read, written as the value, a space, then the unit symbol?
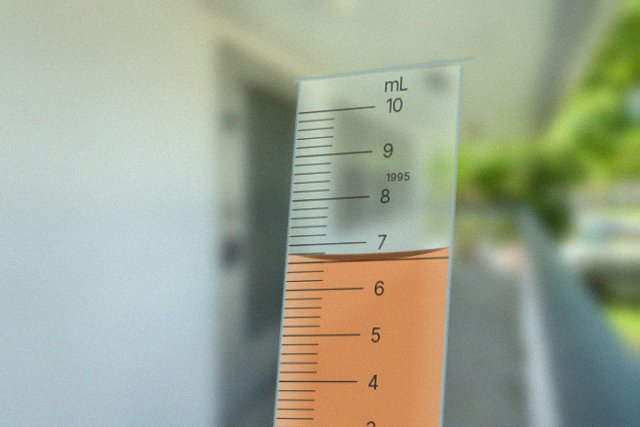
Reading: 6.6 mL
